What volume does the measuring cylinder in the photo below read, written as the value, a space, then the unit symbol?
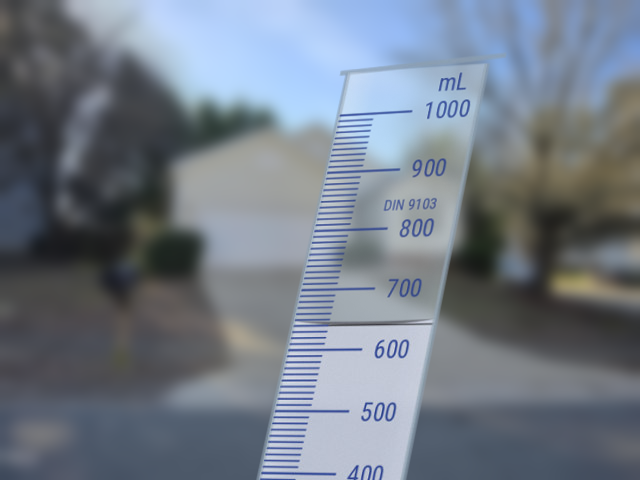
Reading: 640 mL
